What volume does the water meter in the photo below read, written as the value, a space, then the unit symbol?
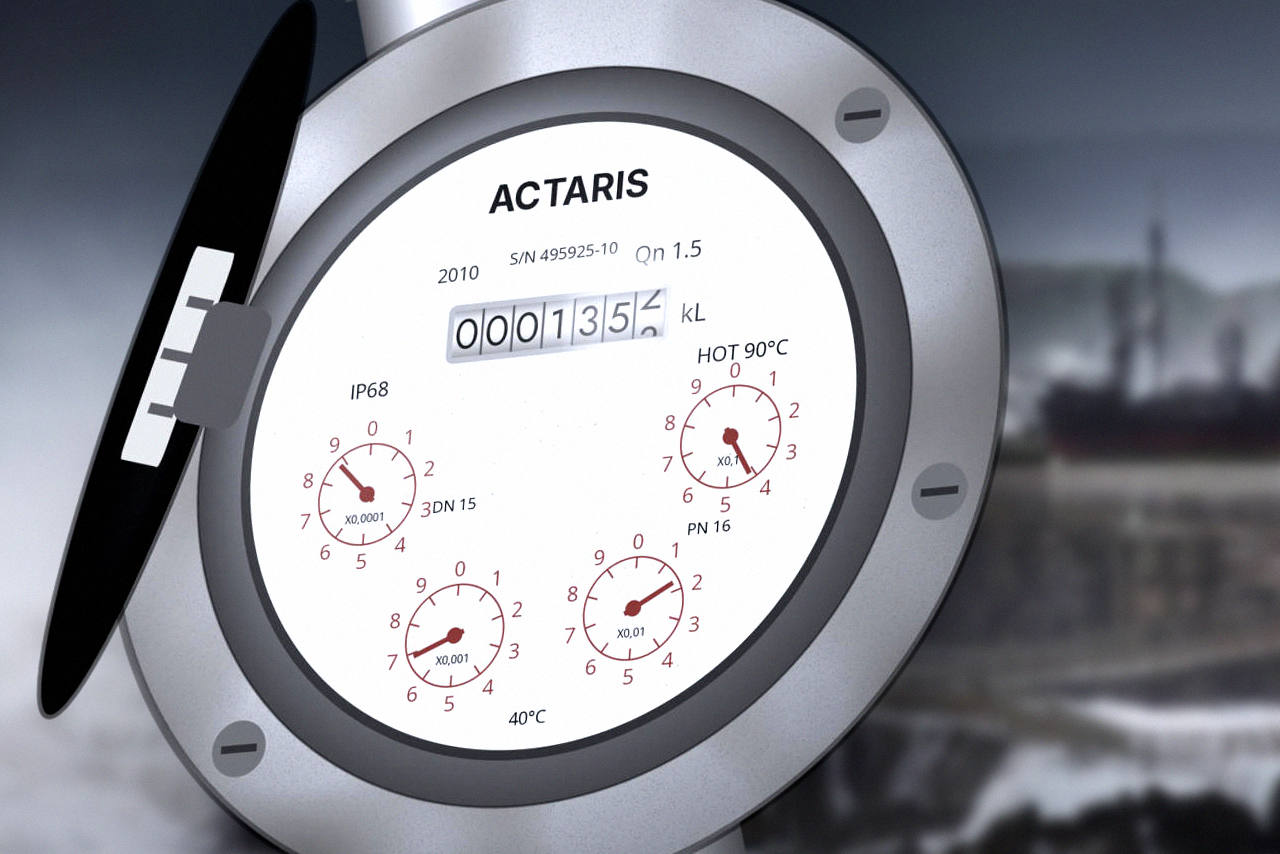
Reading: 1352.4168 kL
